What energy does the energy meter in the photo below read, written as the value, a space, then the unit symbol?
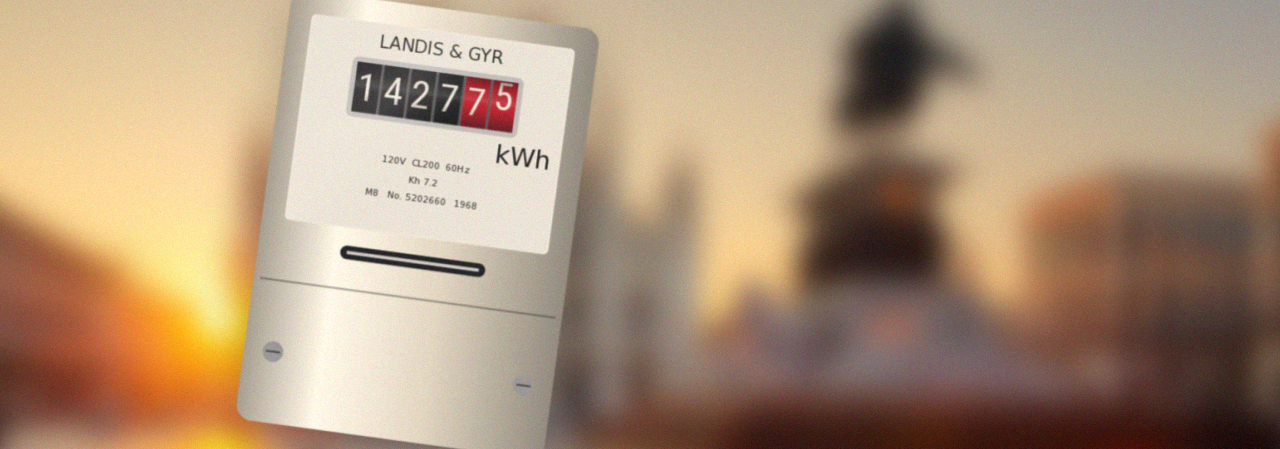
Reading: 1427.75 kWh
